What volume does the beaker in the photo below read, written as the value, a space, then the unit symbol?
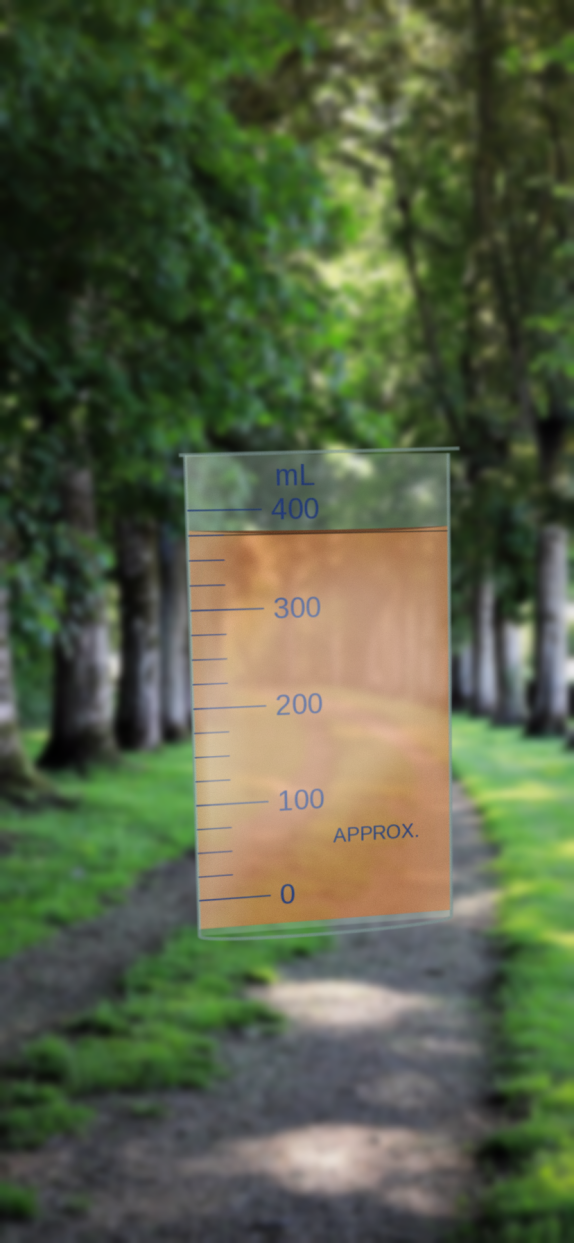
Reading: 375 mL
